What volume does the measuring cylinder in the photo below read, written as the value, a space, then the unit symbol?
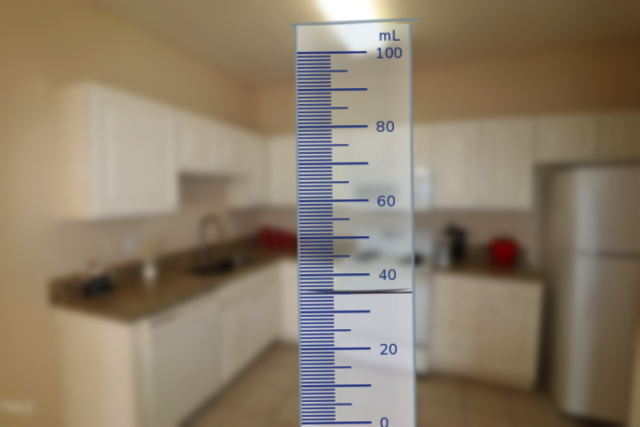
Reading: 35 mL
